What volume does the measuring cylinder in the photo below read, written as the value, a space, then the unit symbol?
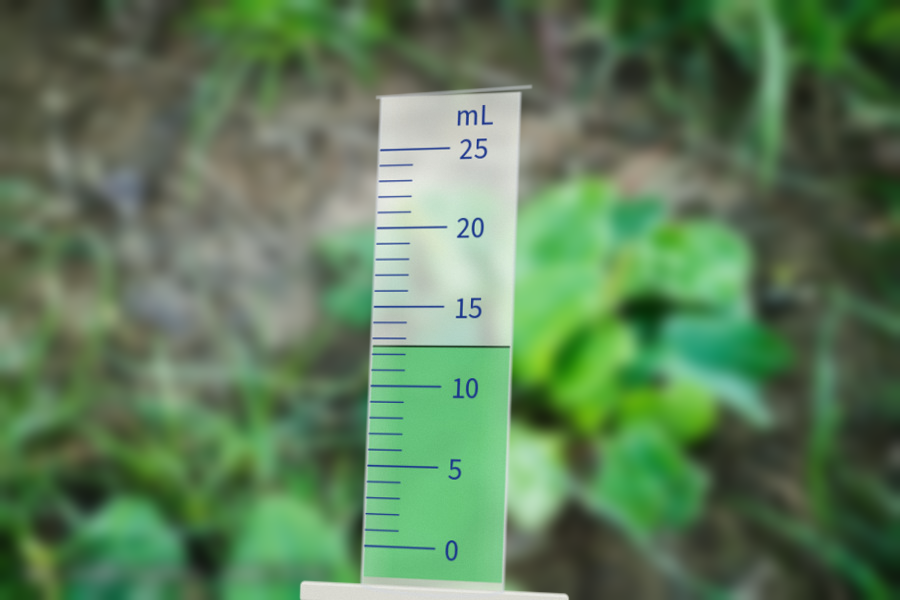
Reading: 12.5 mL
